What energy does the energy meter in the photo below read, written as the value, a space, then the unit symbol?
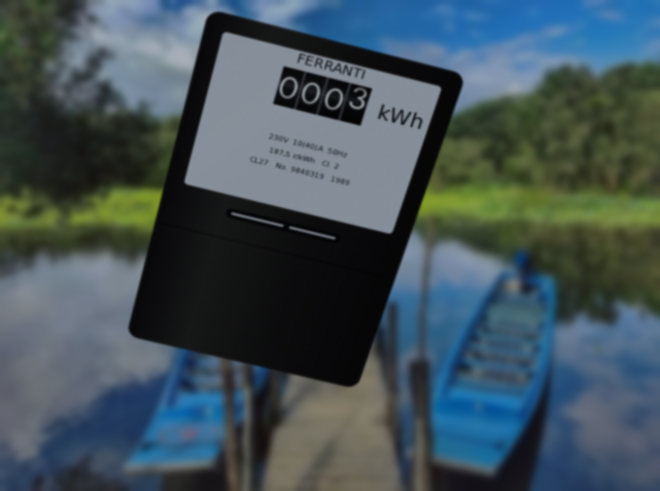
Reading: 3 kWh
